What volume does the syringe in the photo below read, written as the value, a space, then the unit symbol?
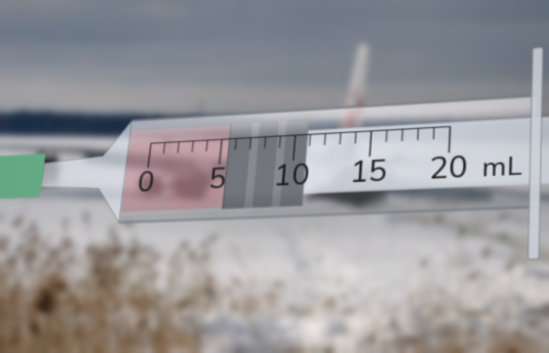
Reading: 5.5 mL
